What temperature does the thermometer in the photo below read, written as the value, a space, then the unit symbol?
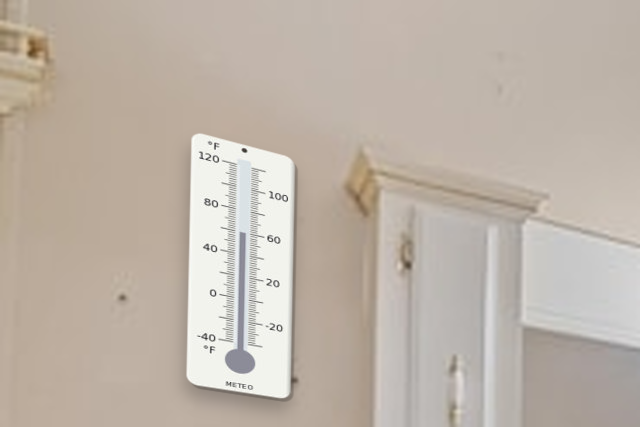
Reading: 60 °F
